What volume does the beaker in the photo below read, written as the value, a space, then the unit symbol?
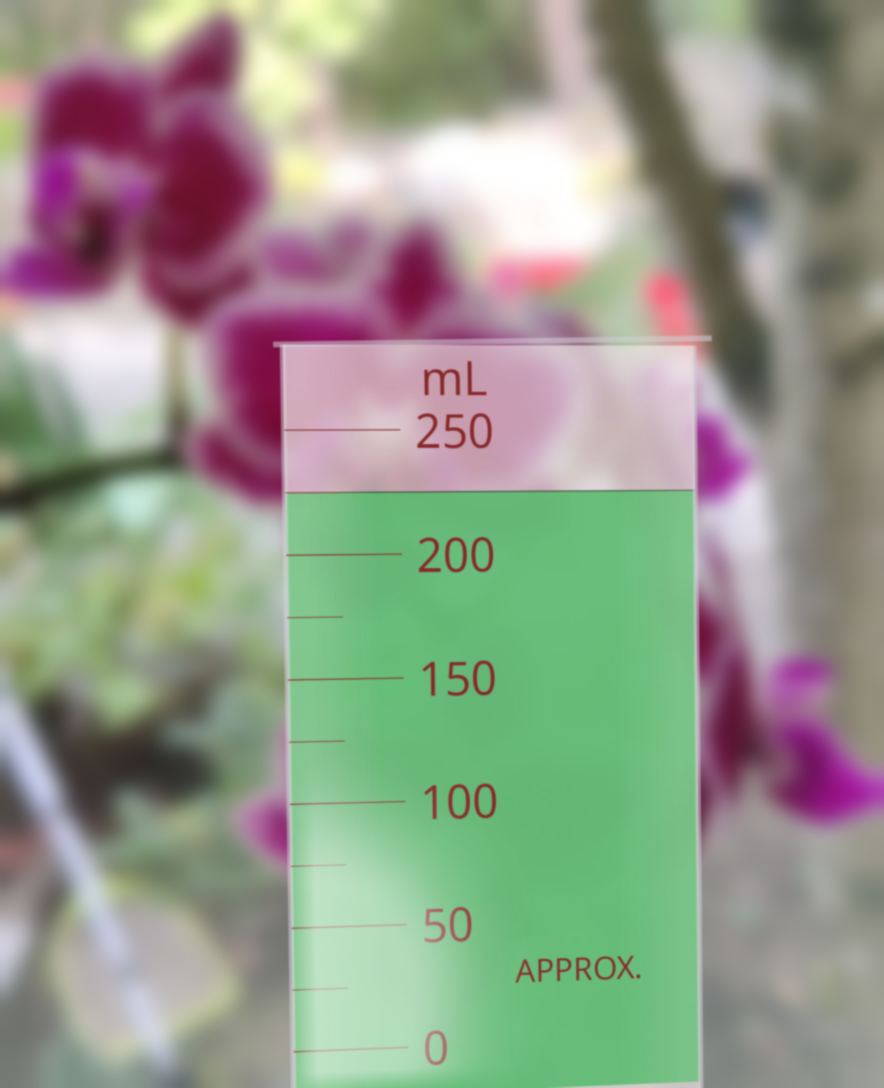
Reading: 225 mL
